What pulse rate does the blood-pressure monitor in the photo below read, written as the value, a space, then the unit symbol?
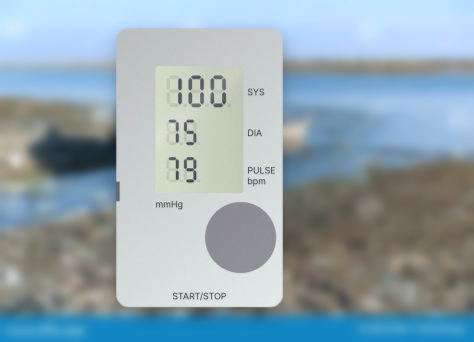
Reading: 79 bpm
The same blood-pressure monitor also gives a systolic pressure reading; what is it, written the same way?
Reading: 100 mmHg
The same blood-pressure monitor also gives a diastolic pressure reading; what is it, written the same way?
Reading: 75 mmHg
